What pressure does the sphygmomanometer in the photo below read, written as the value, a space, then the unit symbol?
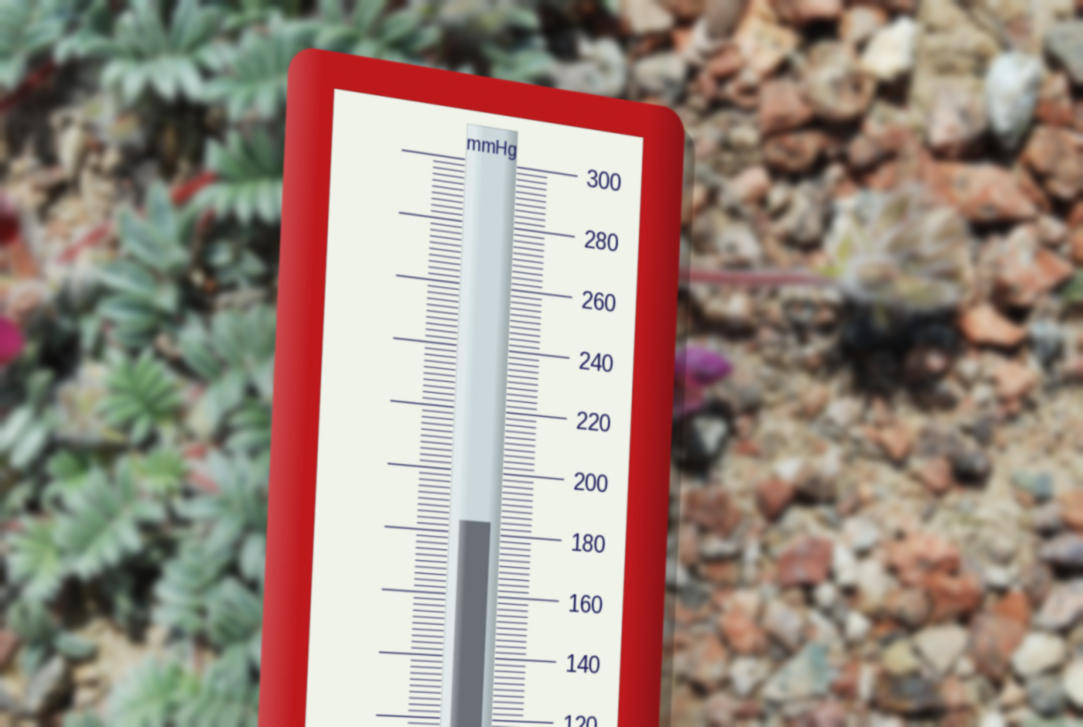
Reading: 184 mmHg
